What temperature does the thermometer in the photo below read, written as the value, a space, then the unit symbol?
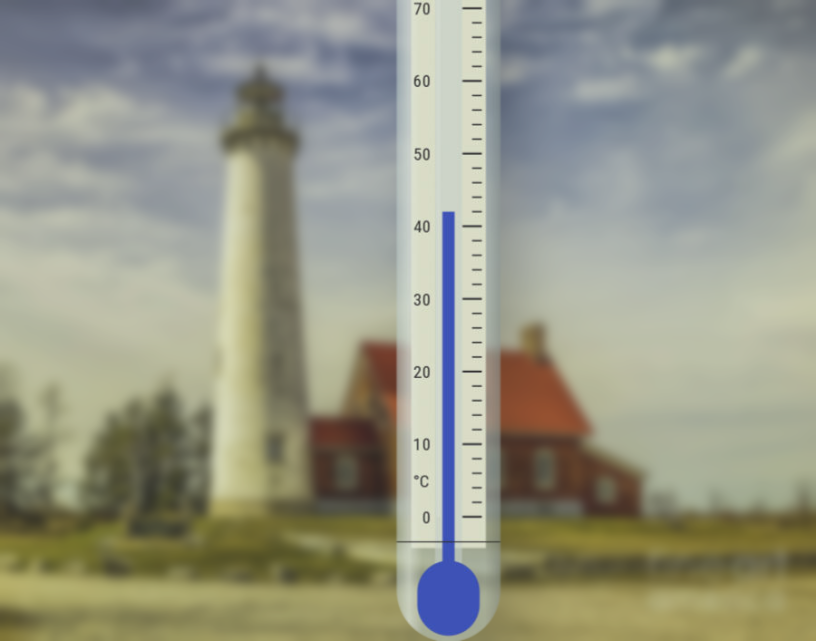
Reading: 42 °C
